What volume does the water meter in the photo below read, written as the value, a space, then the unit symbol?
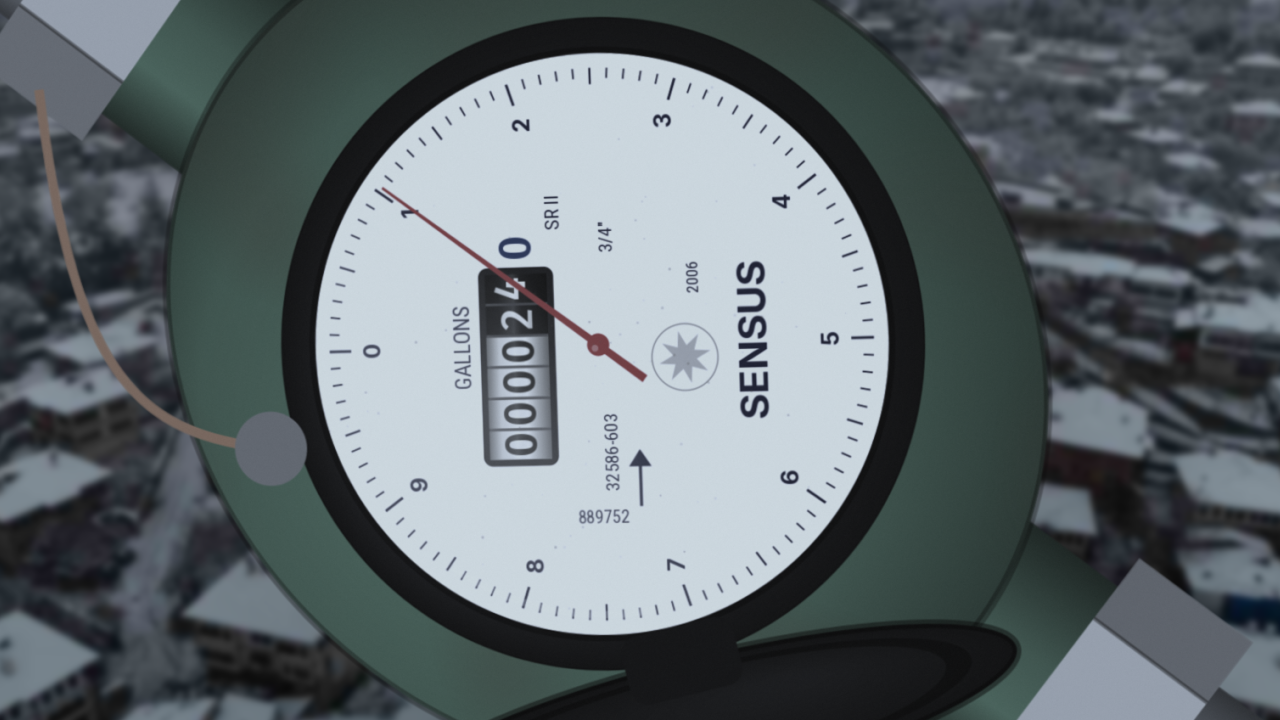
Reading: 241.0 gal
